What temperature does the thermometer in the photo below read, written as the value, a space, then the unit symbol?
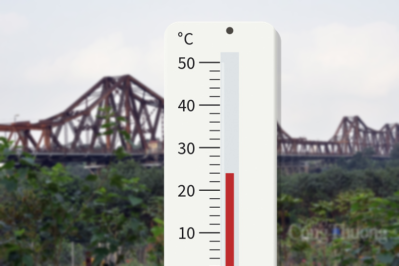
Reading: 24 °C
